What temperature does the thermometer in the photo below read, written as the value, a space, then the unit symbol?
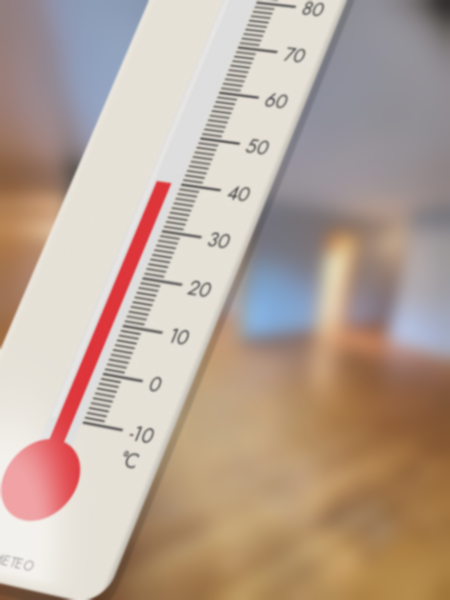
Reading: 40 °C
